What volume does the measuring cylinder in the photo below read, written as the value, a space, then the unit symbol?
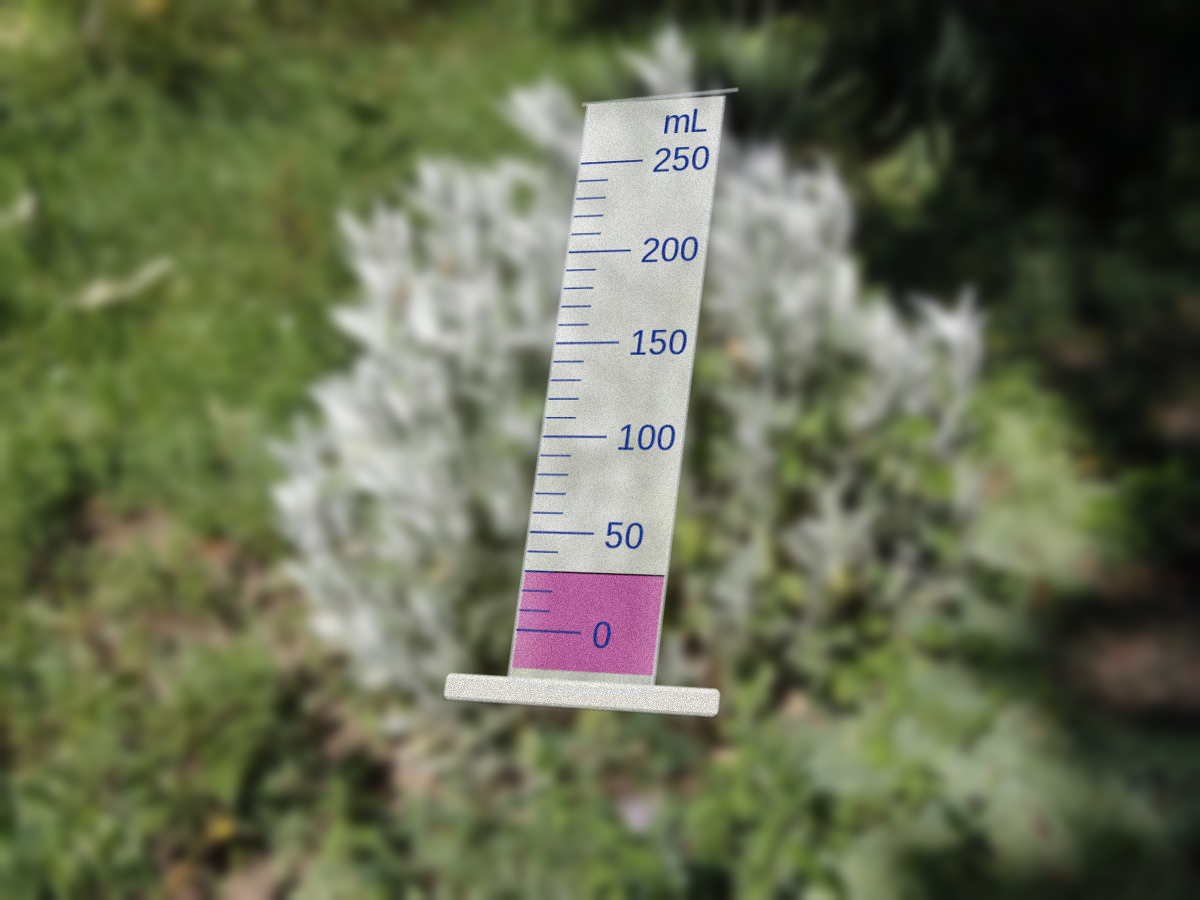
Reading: 30 mL
